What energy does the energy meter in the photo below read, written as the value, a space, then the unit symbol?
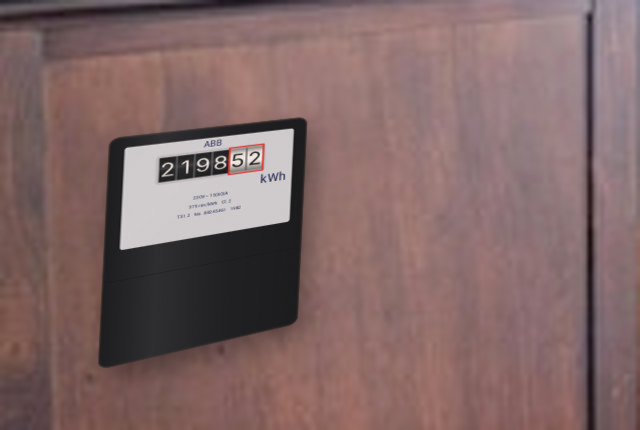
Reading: 2198.52 kWh
